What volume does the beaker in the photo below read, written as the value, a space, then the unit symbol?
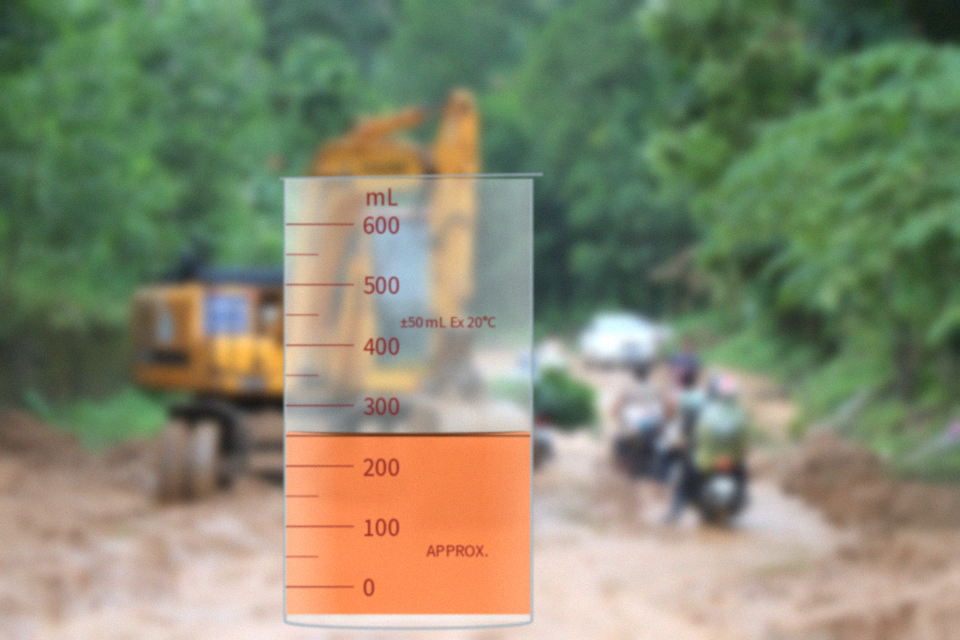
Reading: 250 mL
